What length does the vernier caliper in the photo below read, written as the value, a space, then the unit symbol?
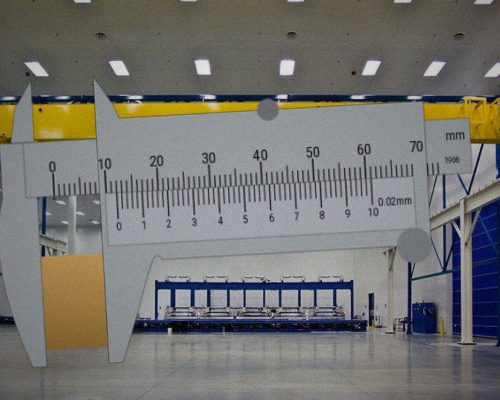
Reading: 12.0 mm
